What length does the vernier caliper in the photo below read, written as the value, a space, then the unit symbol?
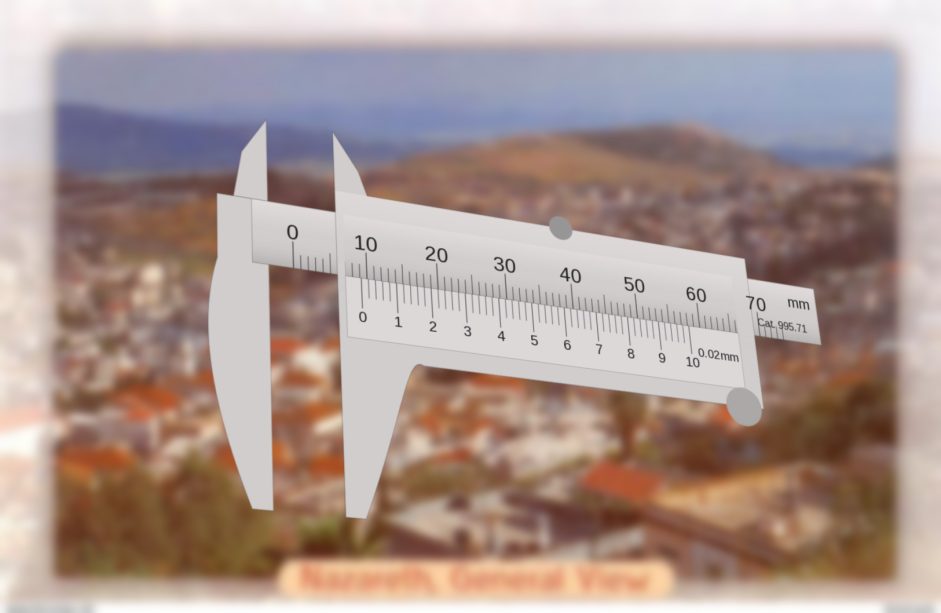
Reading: 9.2 mm
